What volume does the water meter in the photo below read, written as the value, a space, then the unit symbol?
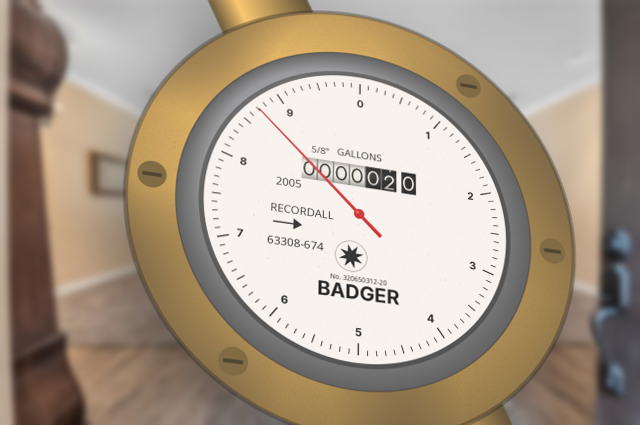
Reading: 18.7 gal
